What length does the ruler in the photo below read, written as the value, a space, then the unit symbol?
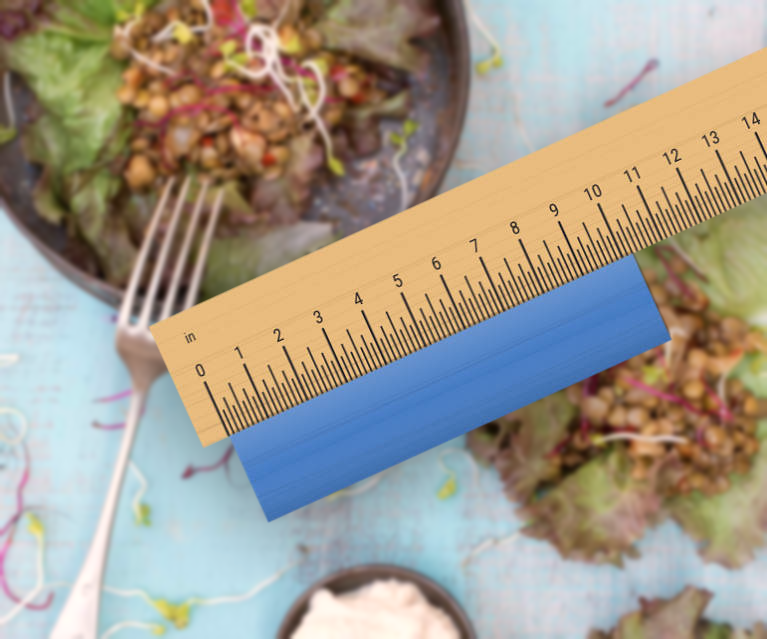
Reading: 10.25 in
